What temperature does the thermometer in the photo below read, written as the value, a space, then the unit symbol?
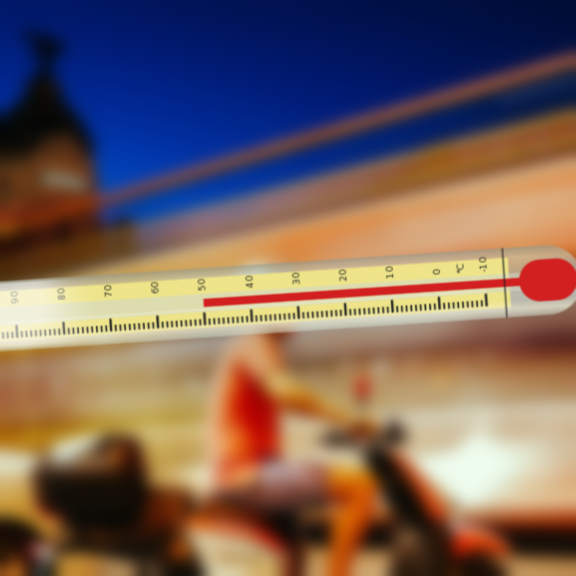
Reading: 50 °C
